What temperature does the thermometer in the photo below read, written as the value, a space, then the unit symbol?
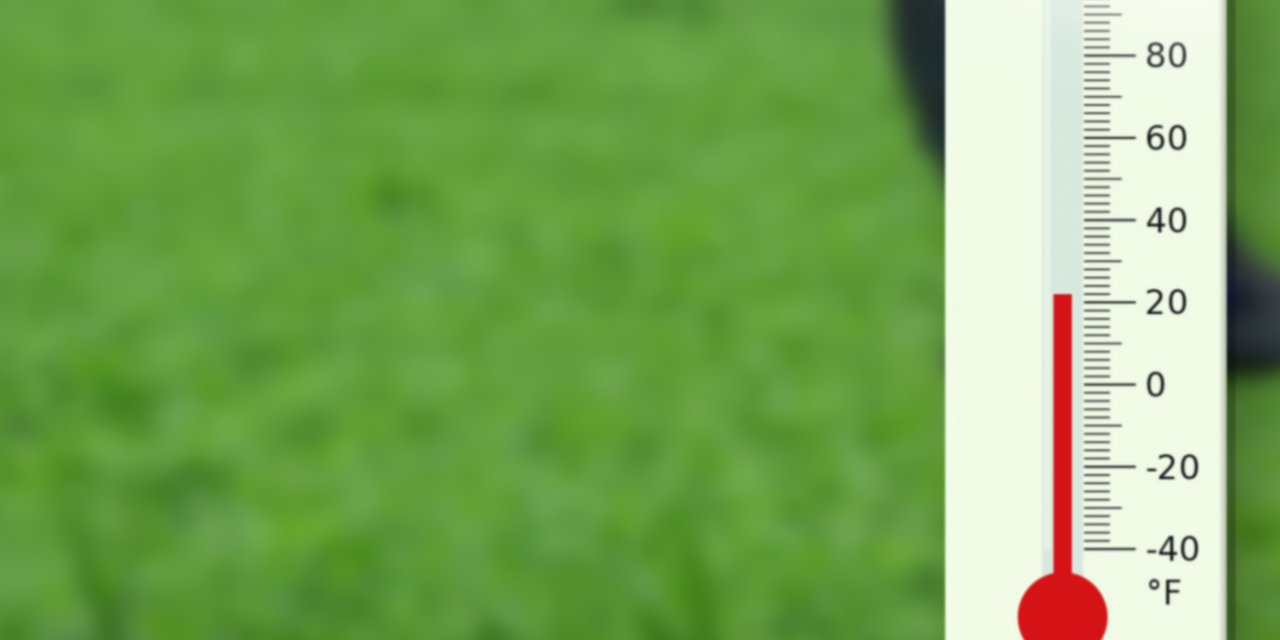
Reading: 22 °F
